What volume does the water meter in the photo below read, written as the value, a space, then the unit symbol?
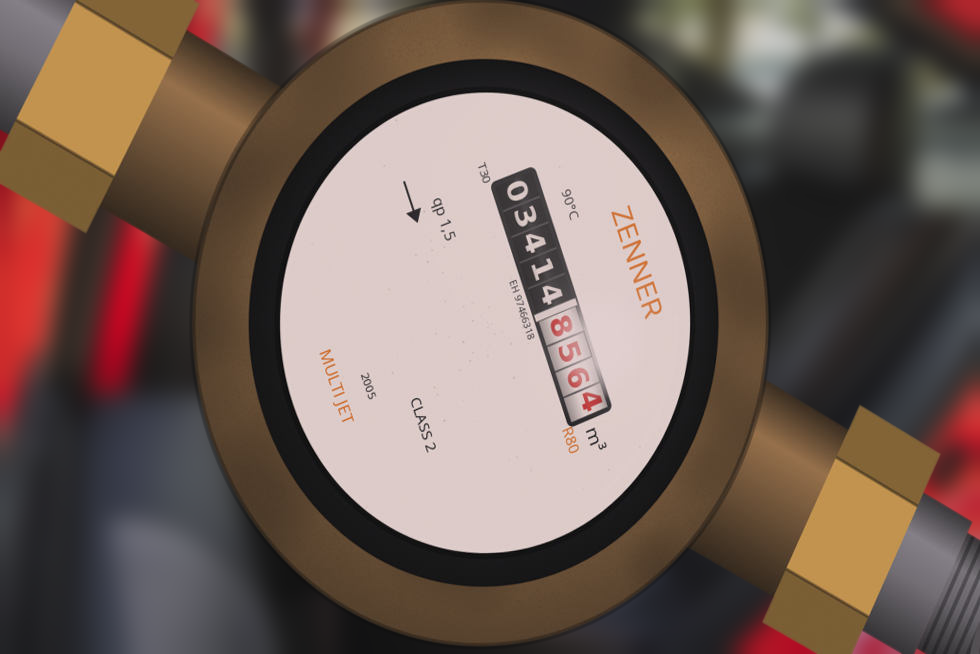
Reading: 3414.8564 m³
